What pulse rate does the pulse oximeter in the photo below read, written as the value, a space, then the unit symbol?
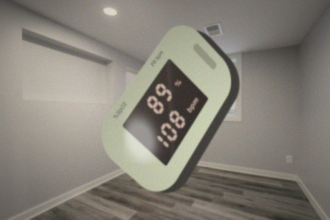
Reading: 108 bpm
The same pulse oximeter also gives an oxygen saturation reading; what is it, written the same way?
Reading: 89 %
